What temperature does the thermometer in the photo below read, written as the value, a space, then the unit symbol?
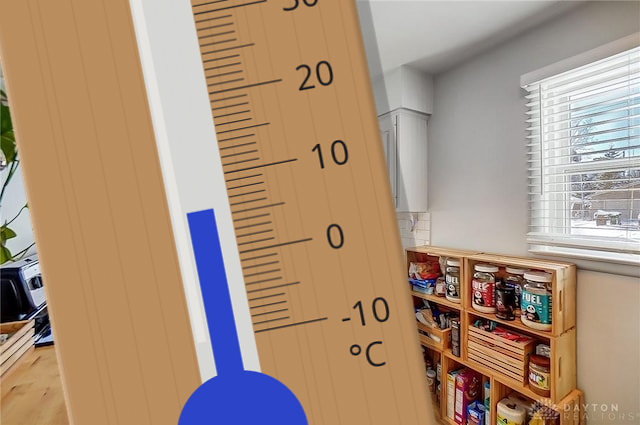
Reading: 6 °C
